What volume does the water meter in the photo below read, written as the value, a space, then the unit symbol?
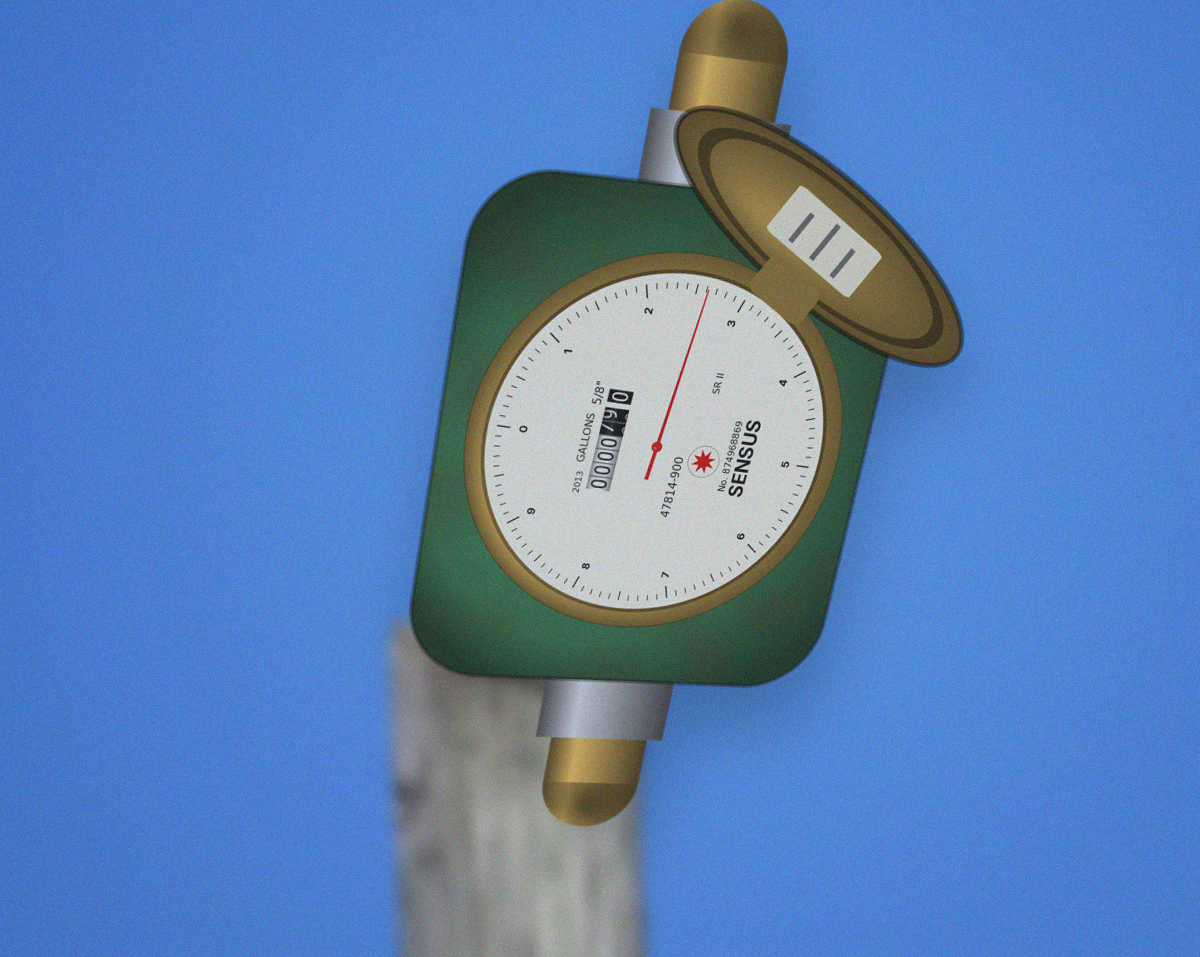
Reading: 792.6 gal
